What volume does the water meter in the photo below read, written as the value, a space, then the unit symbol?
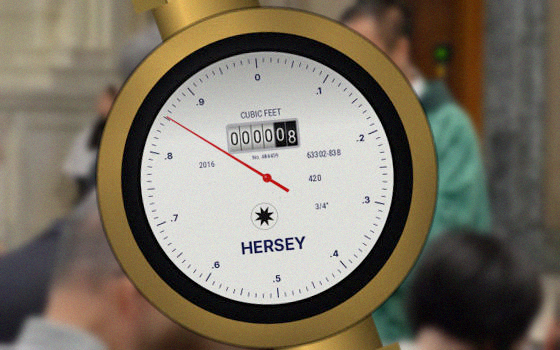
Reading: 7.85 ft³
